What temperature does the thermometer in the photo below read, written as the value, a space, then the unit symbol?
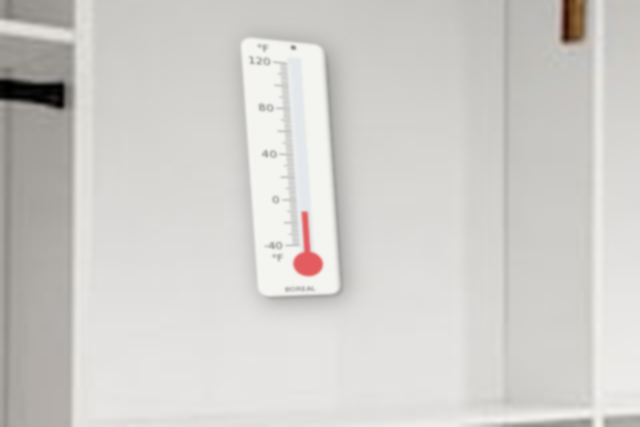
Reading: -10 °F
